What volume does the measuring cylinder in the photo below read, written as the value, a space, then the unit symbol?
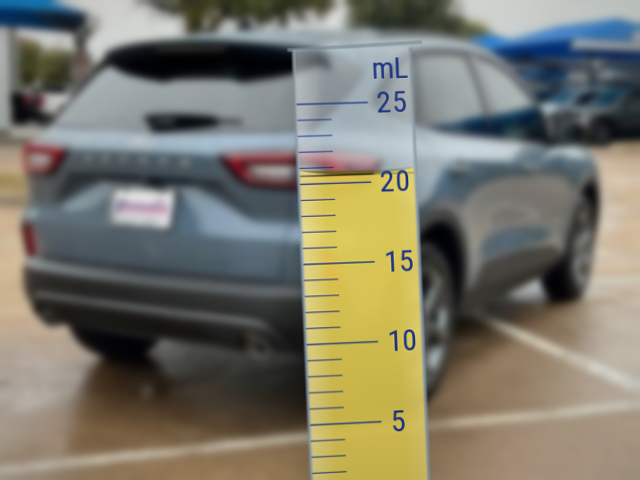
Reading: 20.5 mL
